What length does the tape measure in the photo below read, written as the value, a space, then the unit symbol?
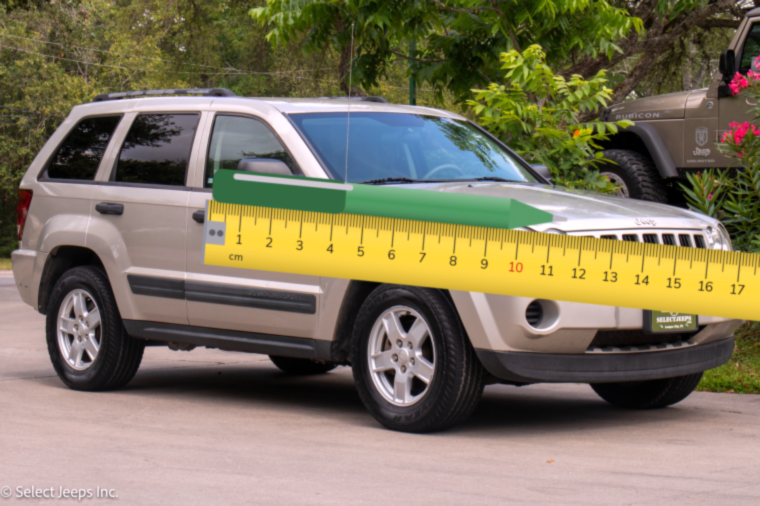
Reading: 11.5 cm
